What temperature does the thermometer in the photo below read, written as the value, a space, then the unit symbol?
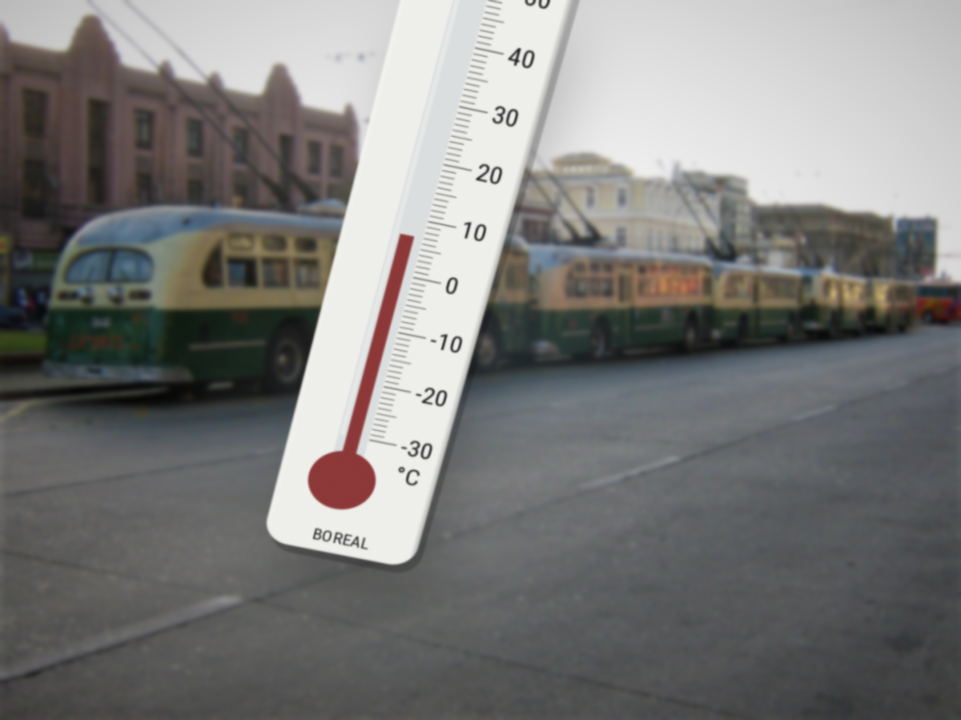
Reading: 7 °C
